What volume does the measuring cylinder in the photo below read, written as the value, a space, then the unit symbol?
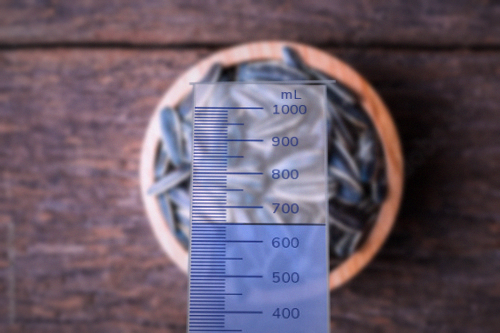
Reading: 650 mL
